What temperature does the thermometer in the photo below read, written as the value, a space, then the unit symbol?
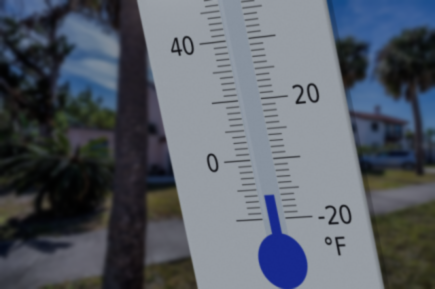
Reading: -12 °F
